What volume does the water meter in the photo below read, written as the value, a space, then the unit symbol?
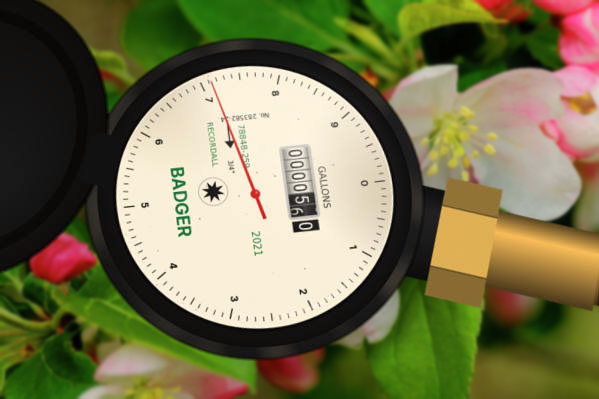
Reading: 557.1 gal
